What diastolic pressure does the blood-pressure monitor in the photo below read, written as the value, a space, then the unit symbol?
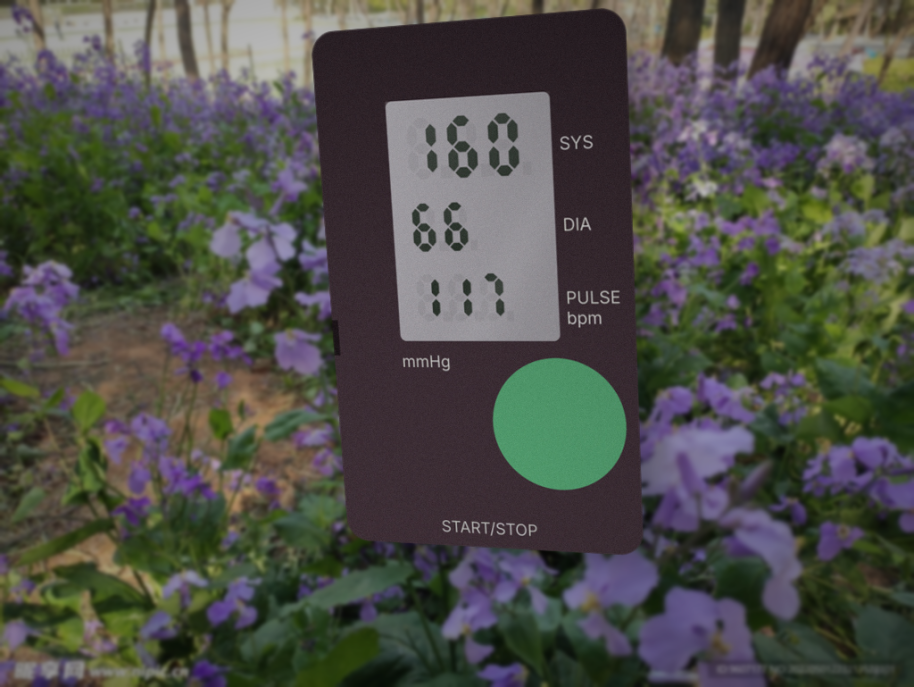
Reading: 66 mmHg
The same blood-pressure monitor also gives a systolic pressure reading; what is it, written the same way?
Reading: 160 mmHg
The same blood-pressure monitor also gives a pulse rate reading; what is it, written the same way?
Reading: 117 bpm
